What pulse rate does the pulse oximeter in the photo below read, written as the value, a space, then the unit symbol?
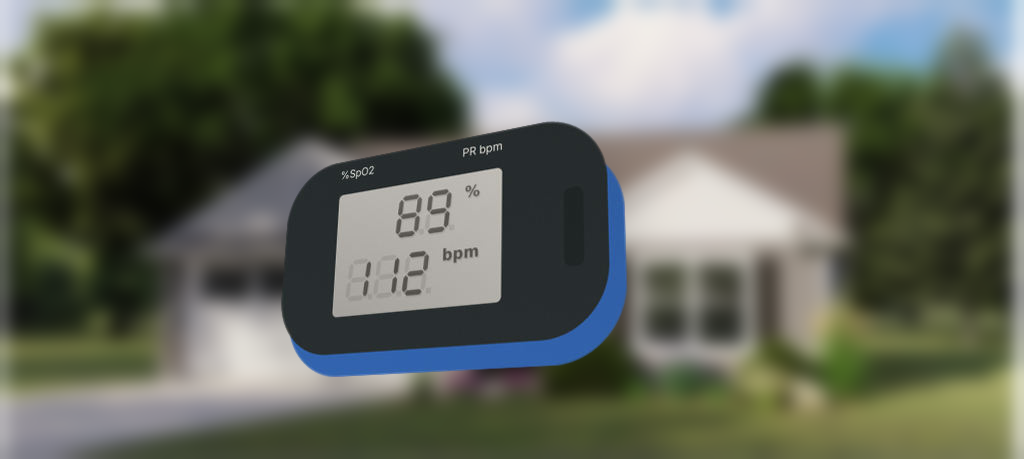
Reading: 112 bpm
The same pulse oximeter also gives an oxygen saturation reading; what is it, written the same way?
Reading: 89 %
